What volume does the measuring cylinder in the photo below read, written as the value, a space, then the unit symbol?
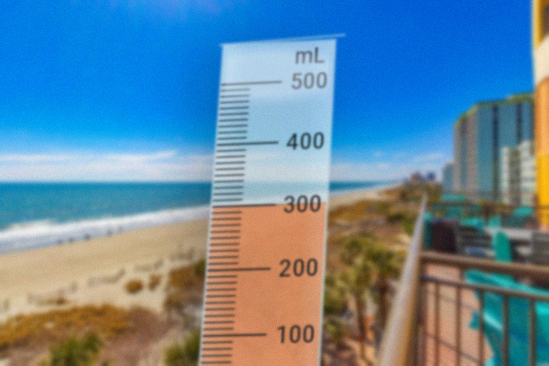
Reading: 300 mL
